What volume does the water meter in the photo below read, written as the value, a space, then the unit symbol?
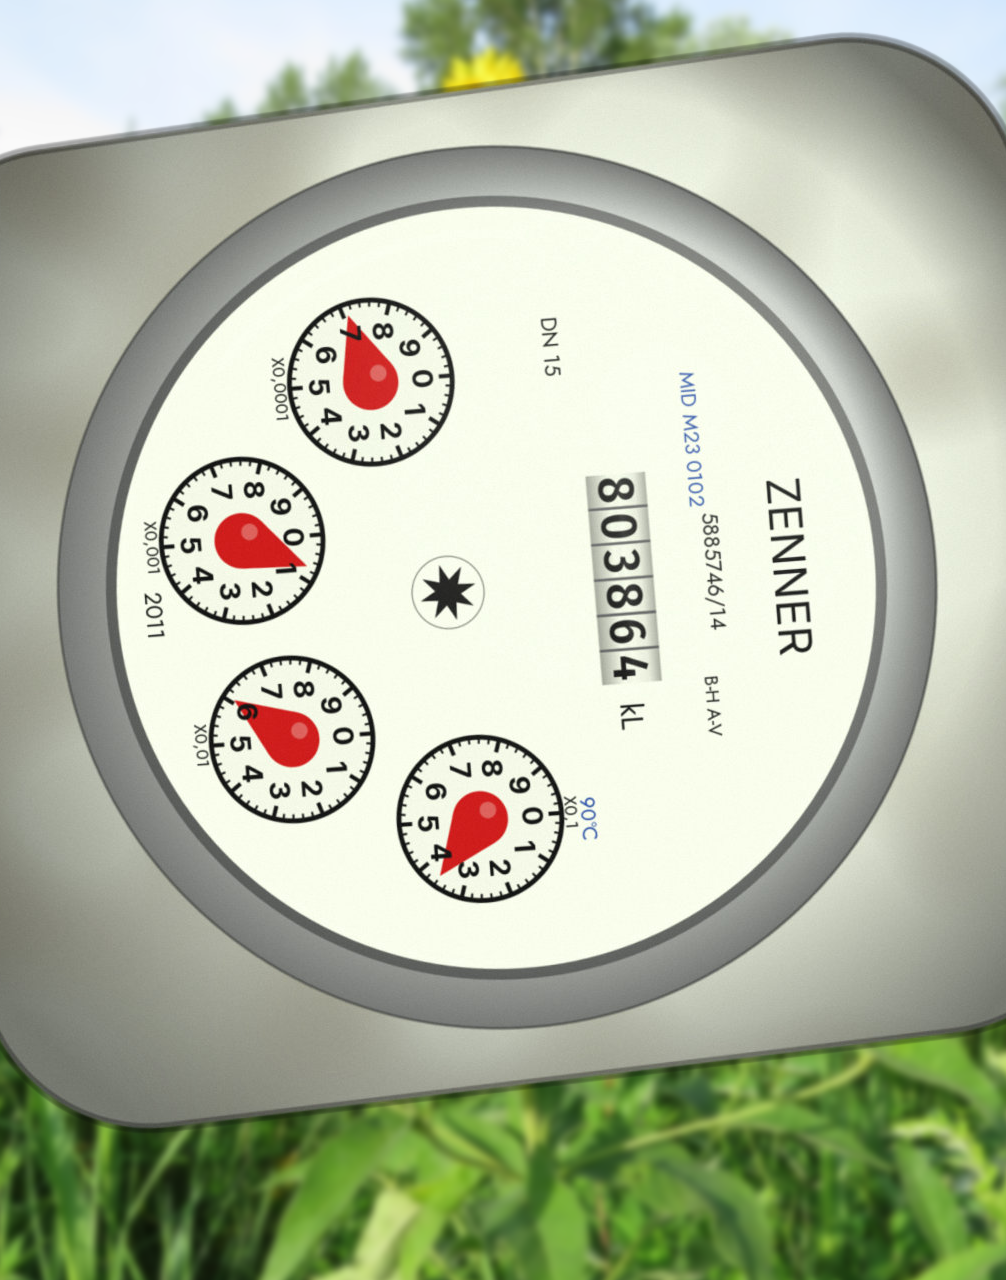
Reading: 803864.3607 kL
